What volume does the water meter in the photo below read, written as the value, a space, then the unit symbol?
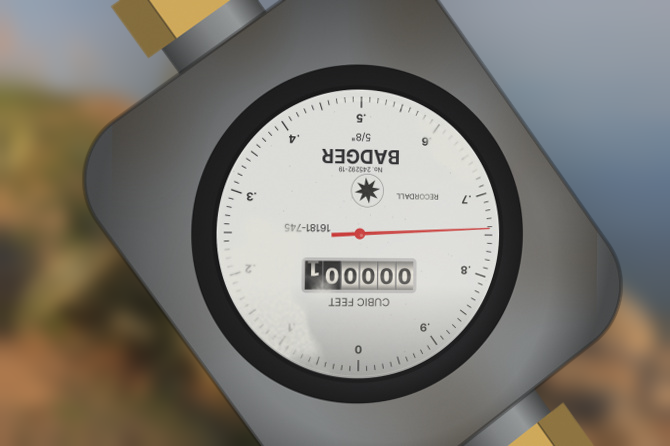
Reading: 0.74 ft³
